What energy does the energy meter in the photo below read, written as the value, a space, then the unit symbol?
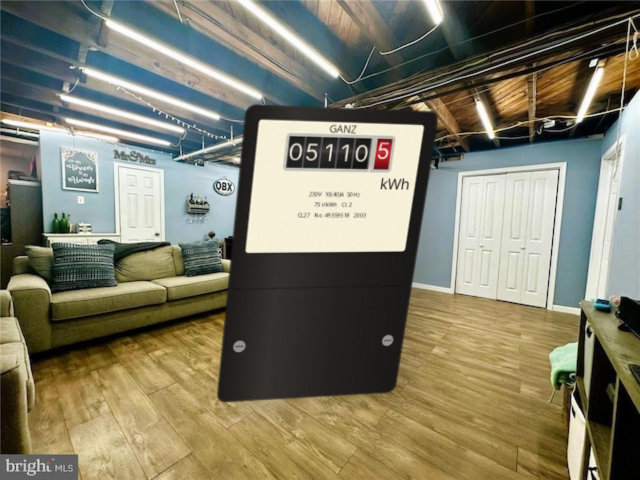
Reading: 5110.5 kWh
